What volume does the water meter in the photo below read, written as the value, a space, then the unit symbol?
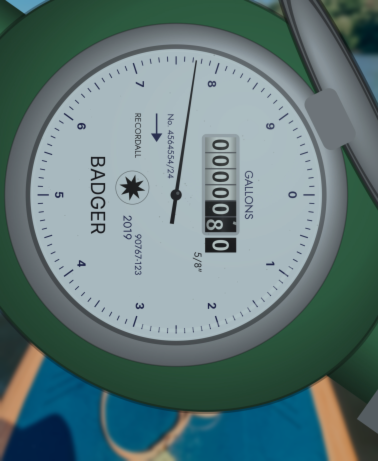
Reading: 77.7 gal
